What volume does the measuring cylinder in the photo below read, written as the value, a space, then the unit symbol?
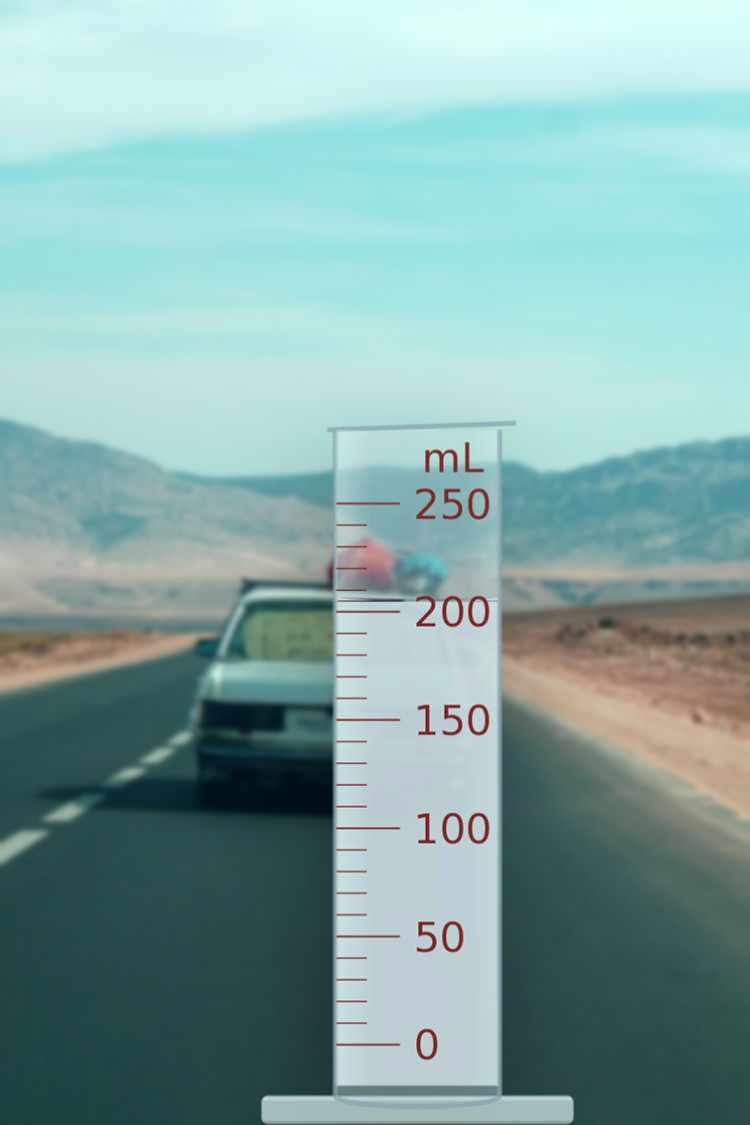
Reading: 205 mL
